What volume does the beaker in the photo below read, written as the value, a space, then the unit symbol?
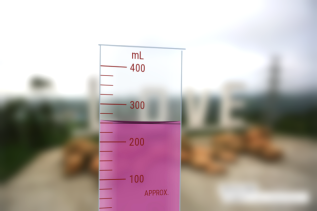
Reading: 250 mL
